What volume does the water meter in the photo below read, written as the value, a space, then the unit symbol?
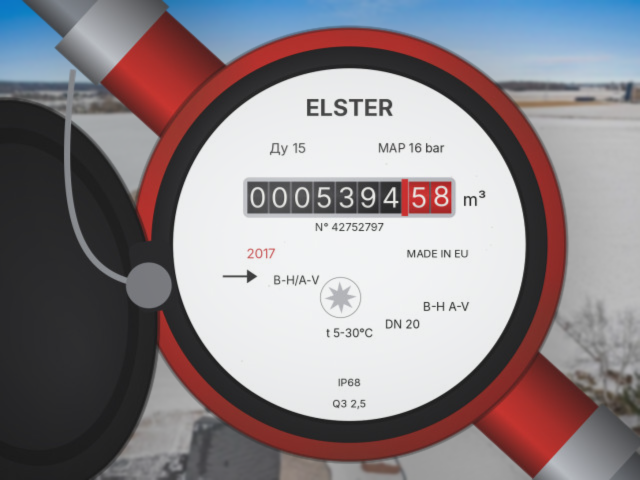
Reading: 5394.58 m³
